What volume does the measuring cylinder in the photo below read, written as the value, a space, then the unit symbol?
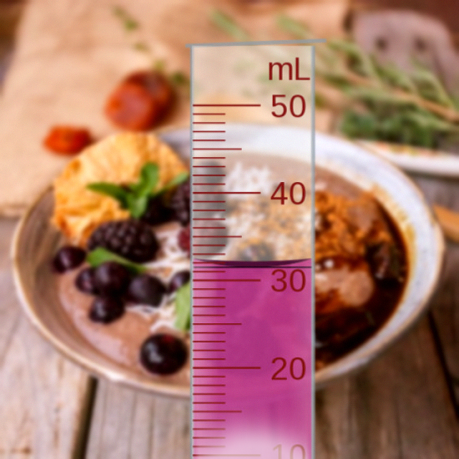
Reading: 31.5 mL
